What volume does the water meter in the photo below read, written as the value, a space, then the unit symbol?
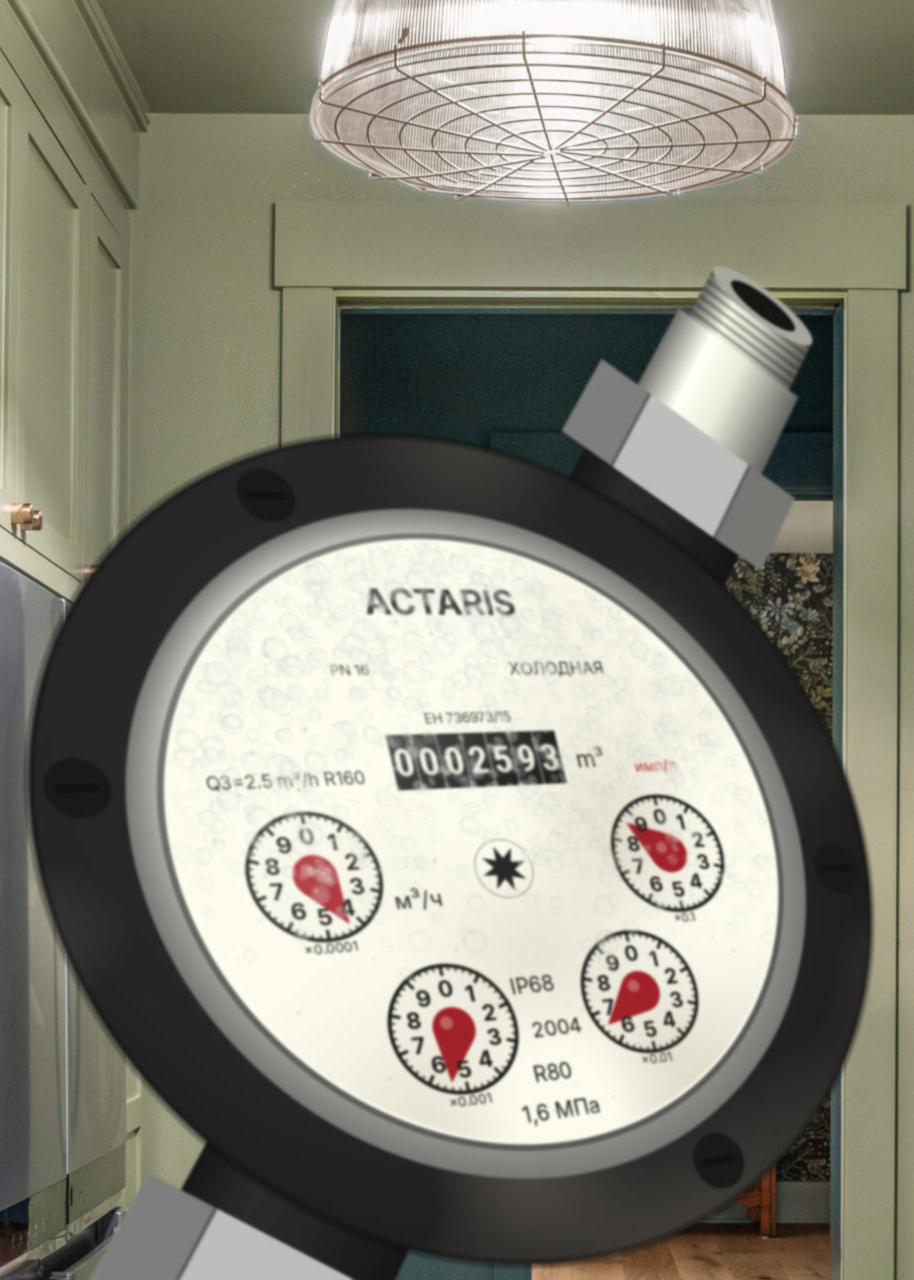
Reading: 2593.8654 m³
